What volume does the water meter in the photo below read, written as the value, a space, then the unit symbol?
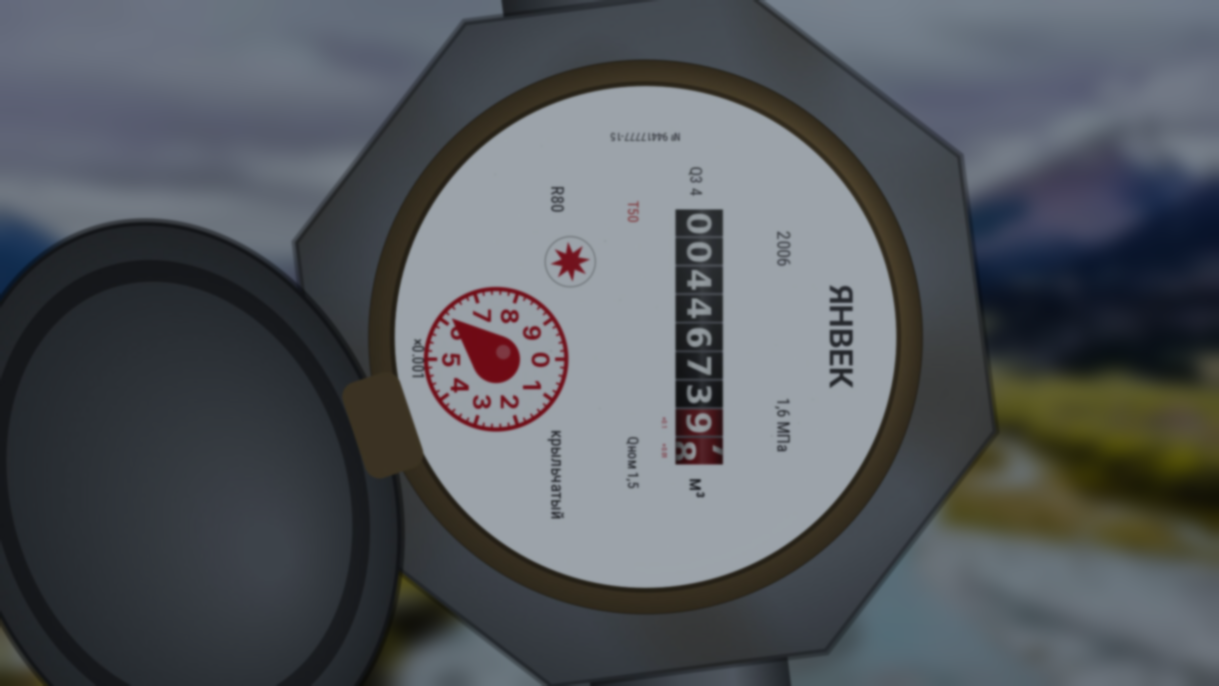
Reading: 44673.976 m³
